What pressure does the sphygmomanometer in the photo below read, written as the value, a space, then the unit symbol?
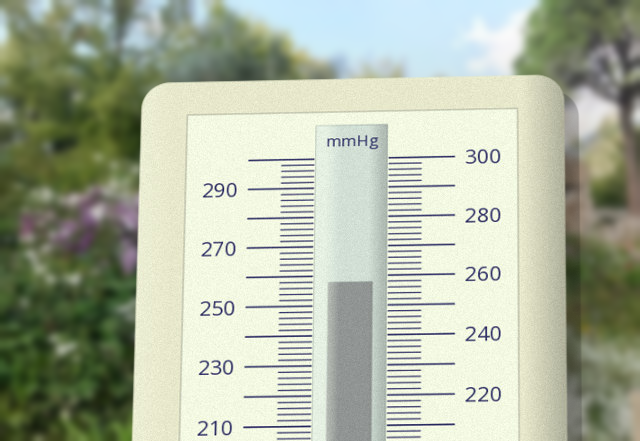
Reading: 258 mmHg
